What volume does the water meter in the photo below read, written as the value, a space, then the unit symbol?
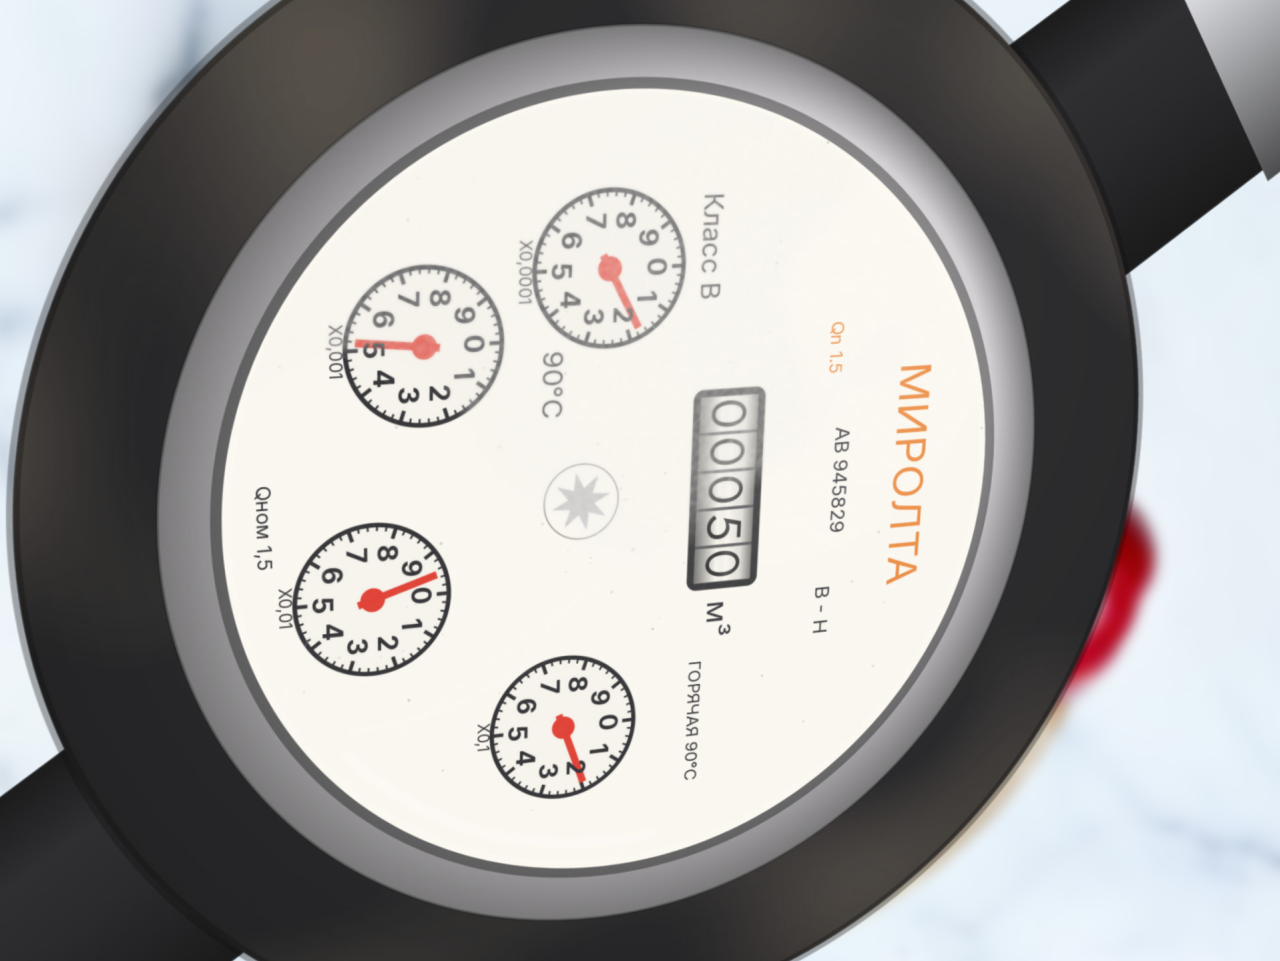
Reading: 50.1951 m³
